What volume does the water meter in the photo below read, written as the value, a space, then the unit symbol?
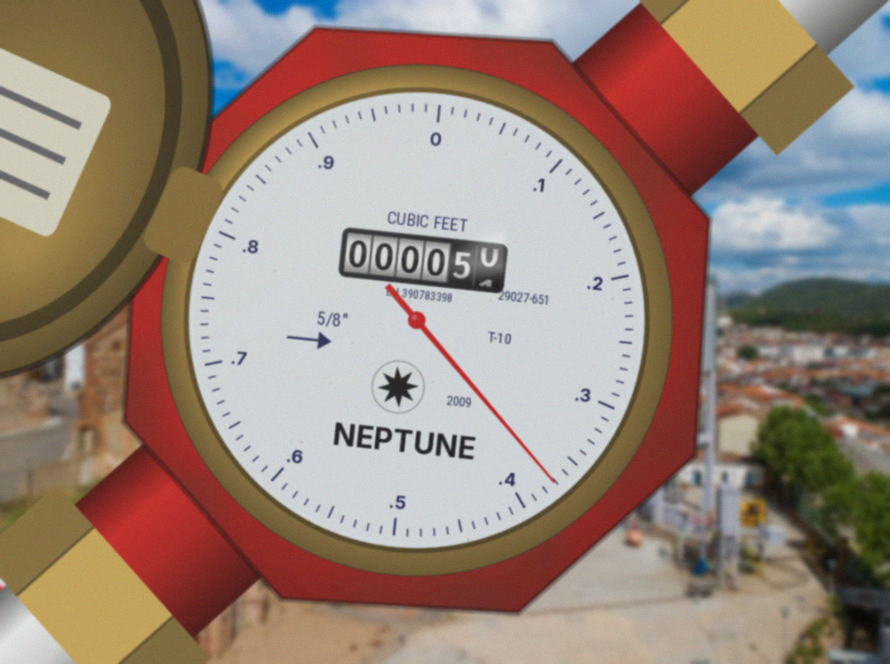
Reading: 50.37 ft³
